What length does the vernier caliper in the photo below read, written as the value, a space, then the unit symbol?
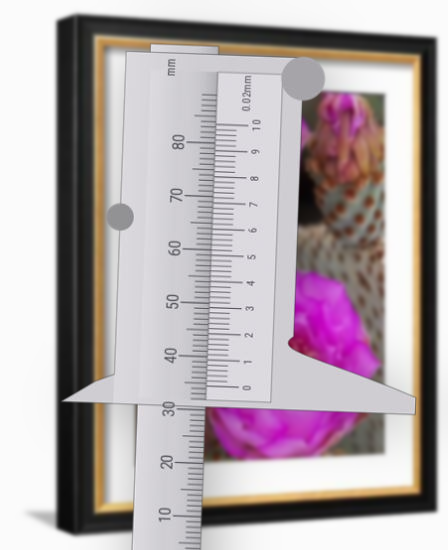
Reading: 34.5 mm
